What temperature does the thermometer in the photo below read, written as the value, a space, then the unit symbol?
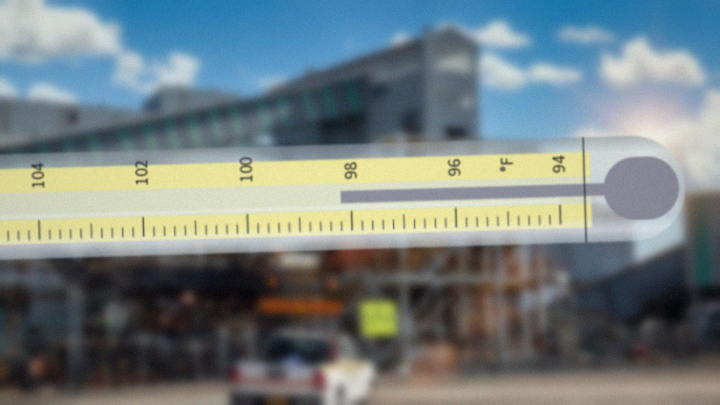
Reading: 98.2 °F
